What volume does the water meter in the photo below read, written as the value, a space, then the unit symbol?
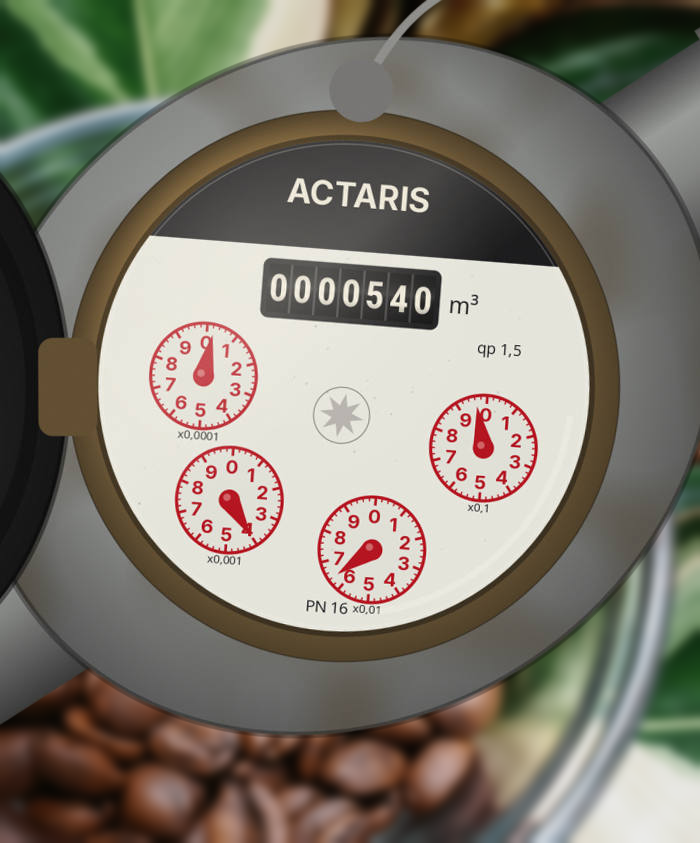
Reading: 539.9640 m³
